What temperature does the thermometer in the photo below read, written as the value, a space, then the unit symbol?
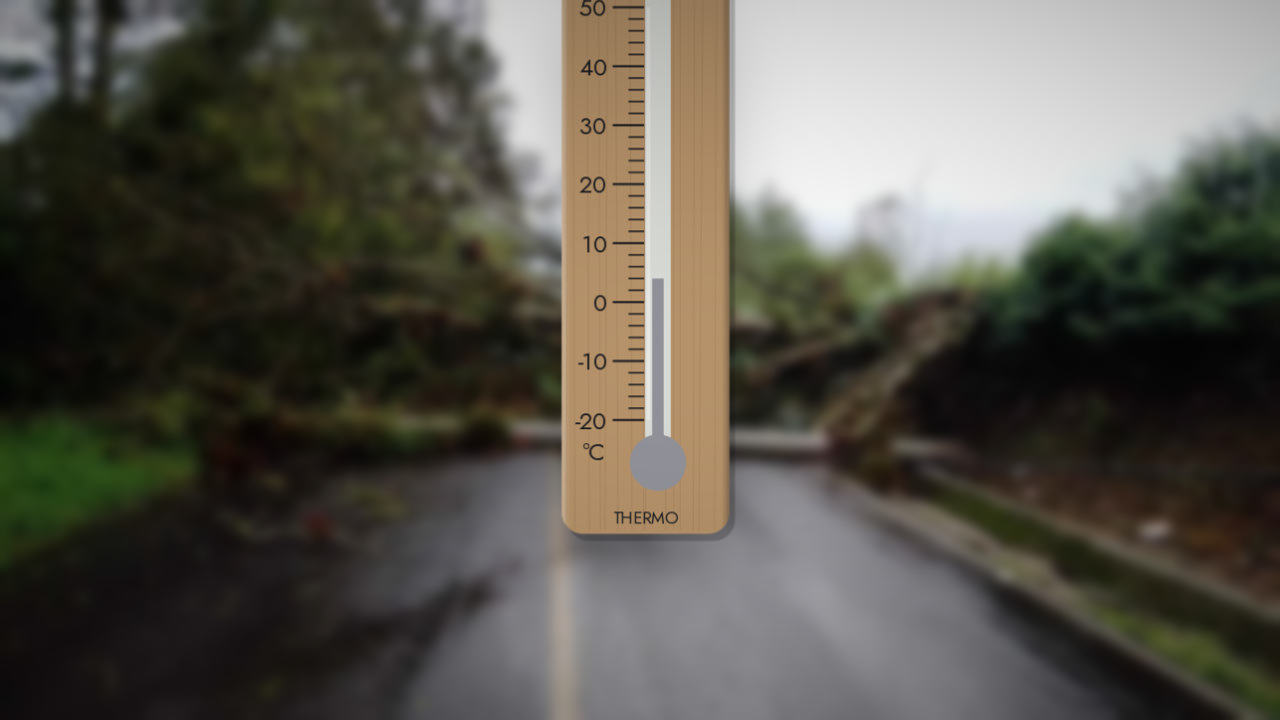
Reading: 4 °C
